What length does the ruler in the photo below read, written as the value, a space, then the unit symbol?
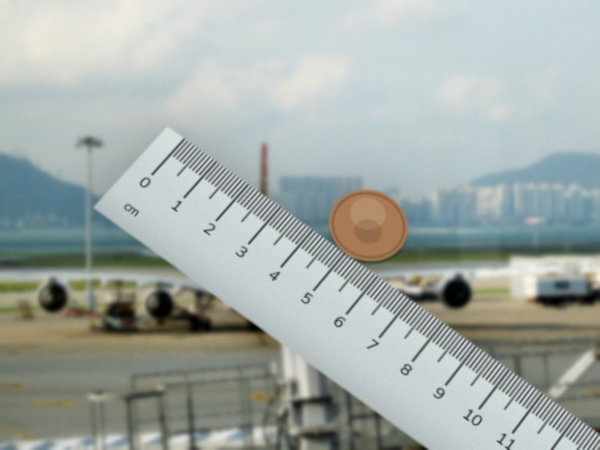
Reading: 2 cm
